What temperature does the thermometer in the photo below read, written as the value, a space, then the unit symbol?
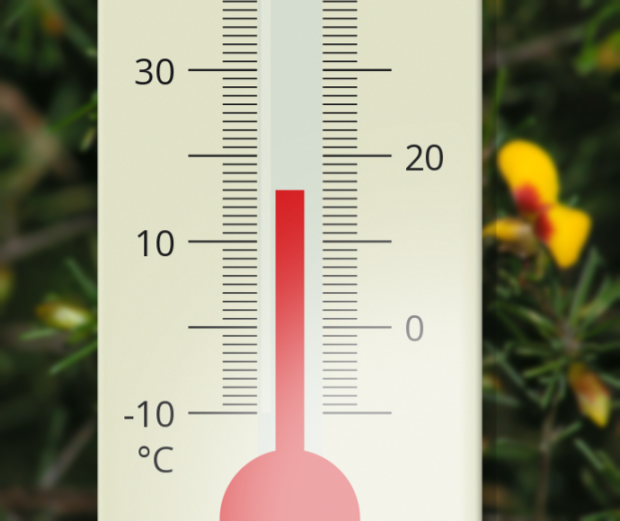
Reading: 16 °C
